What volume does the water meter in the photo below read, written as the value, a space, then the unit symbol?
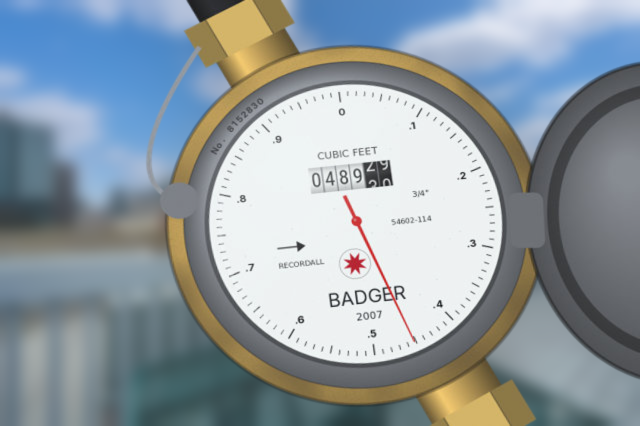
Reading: 48929.45 ft³
